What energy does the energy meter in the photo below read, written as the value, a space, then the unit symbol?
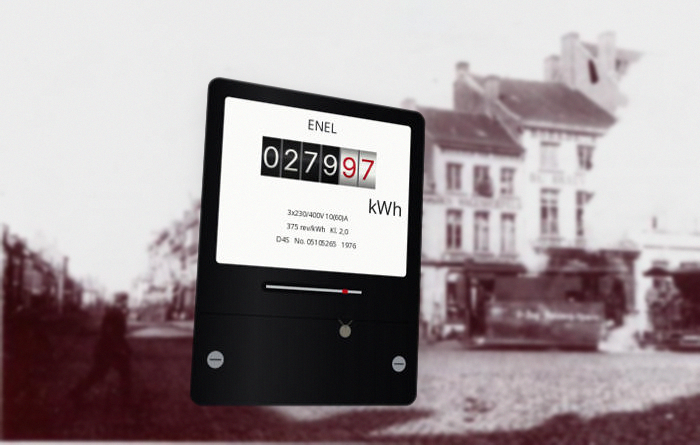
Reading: 279.97 kWh
